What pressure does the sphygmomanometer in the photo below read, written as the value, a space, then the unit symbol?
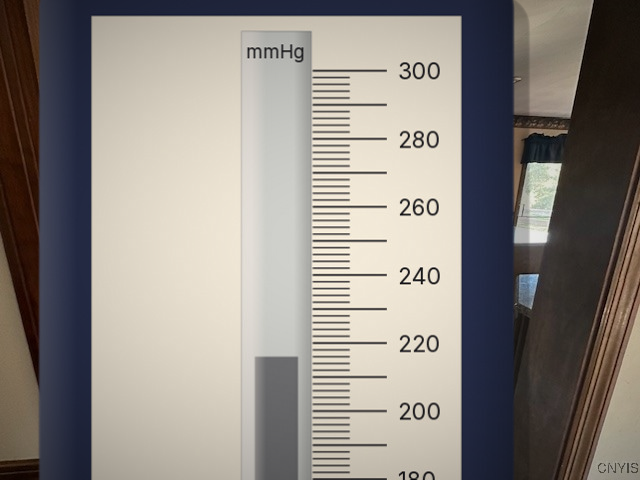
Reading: 216 mmHg
